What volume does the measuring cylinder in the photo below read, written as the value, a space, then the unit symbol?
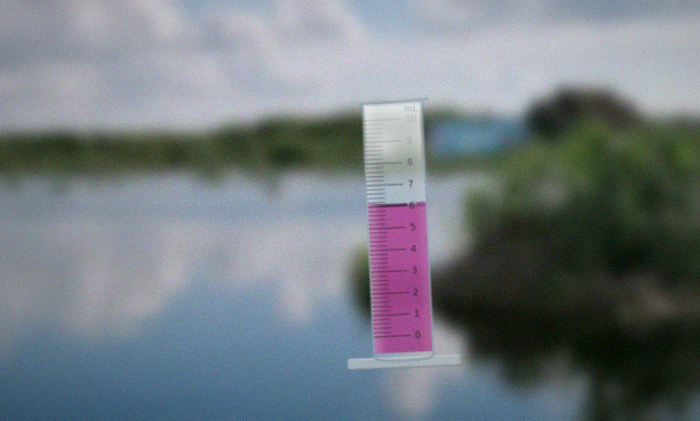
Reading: 6 mL
